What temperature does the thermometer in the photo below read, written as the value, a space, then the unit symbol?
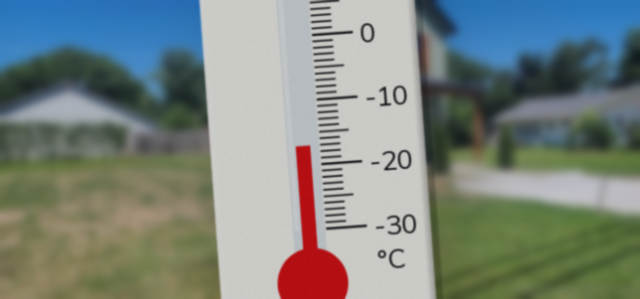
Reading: -17 °C
